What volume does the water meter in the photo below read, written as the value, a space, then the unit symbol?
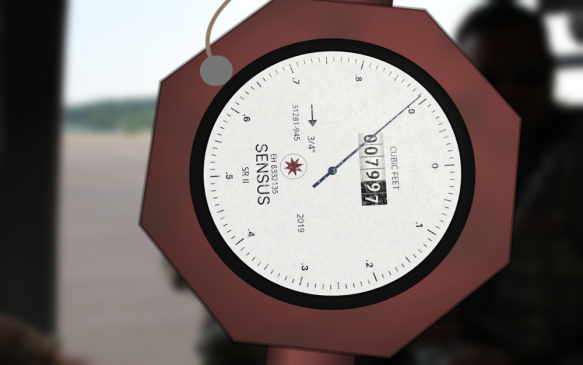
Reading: 7996.89 ft³
